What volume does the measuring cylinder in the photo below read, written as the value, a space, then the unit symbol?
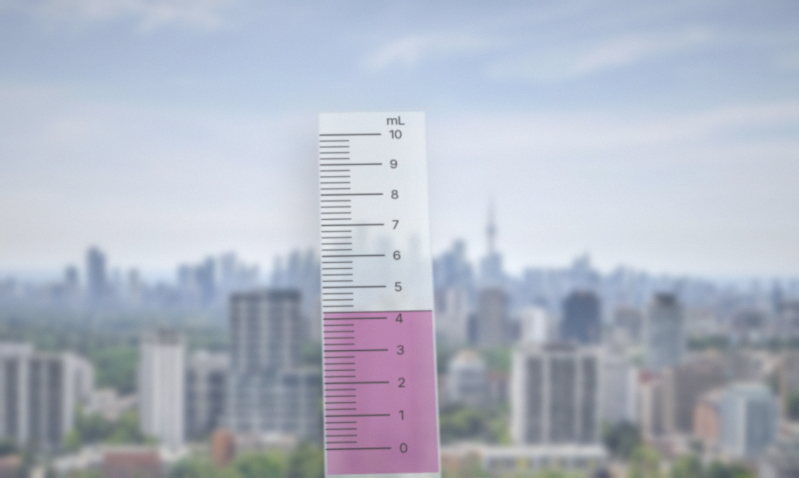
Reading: 4.2 mL
